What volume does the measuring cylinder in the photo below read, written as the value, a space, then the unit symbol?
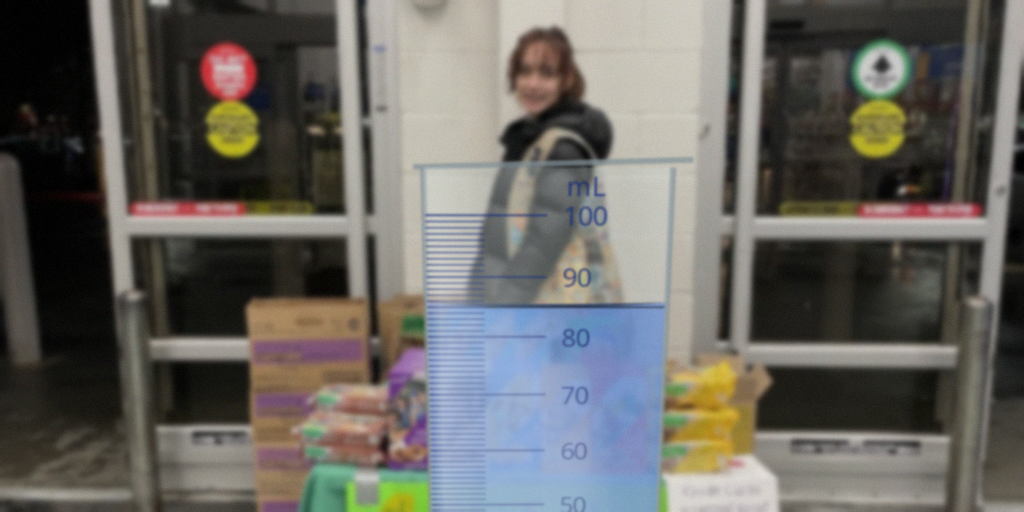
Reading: 85 mL
